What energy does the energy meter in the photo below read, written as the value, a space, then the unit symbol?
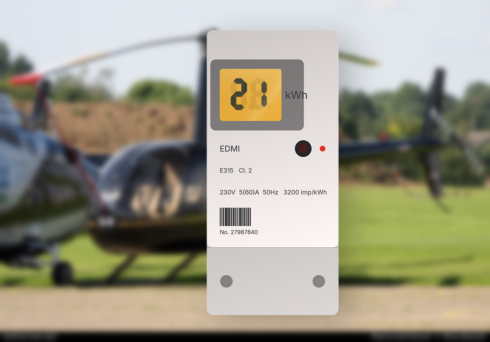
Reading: 21 kWh
